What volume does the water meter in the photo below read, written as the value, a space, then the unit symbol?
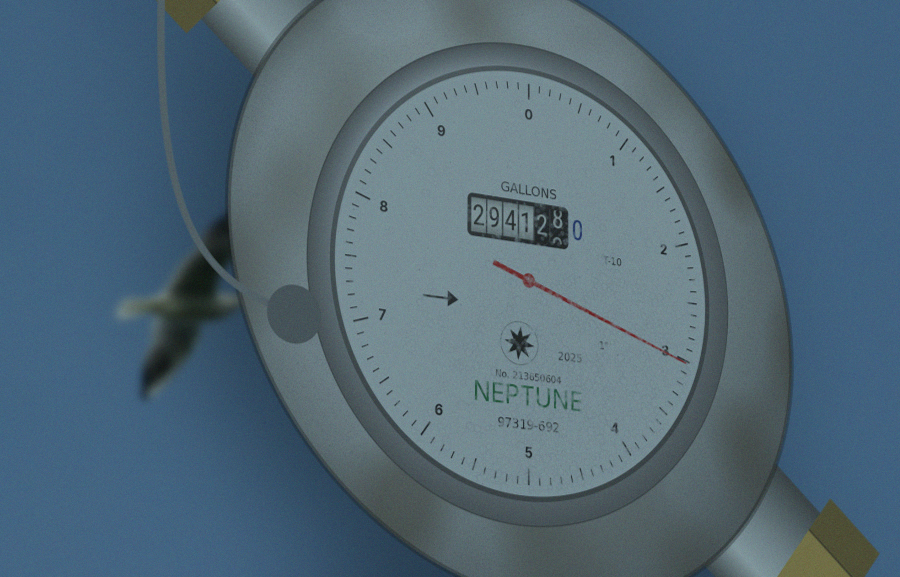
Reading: 2941283.0 gal
